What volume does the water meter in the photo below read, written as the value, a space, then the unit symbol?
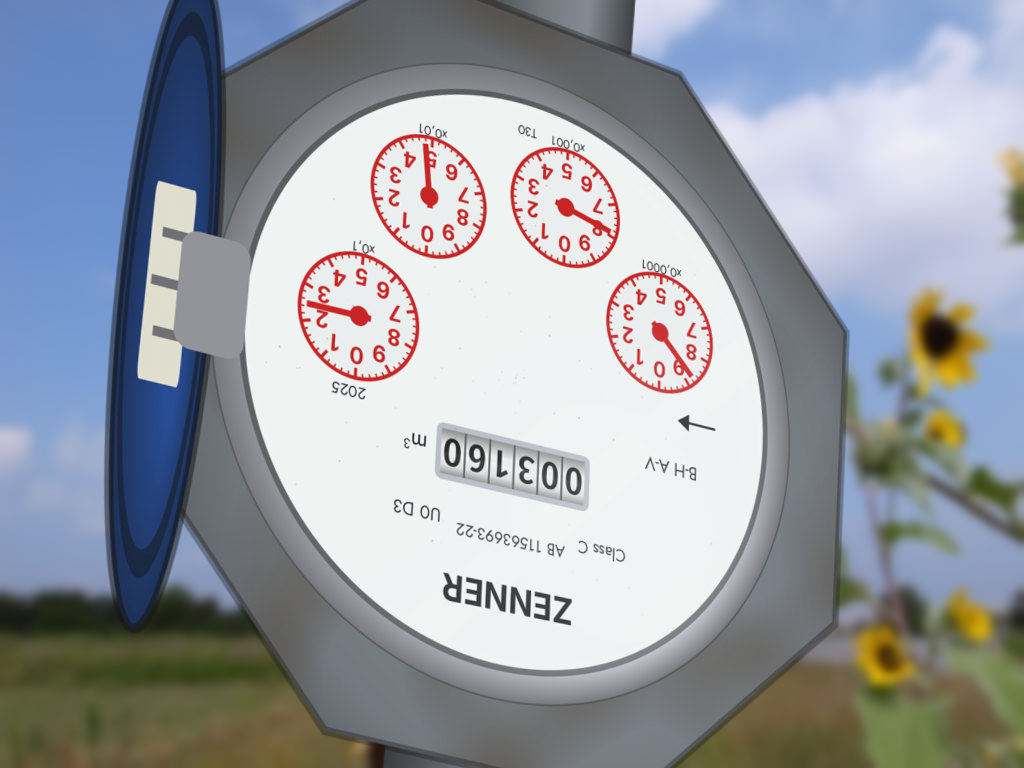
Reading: 3160.2478 m³
